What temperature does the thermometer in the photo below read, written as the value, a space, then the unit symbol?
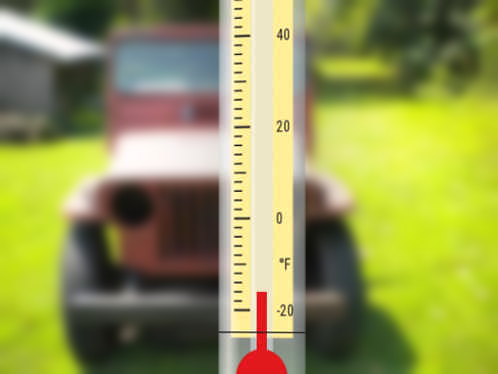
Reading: -16 °F
